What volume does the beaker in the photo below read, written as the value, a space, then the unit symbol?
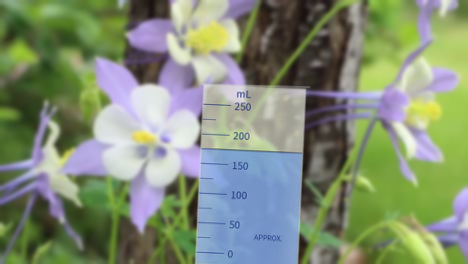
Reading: 175 mL
